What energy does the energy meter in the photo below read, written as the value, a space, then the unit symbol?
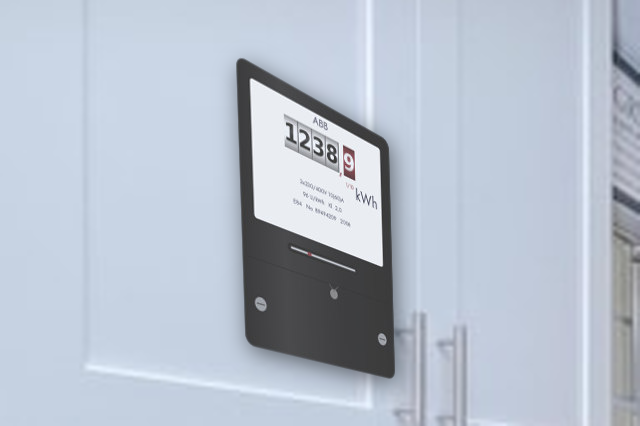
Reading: 1238.9 kWh
